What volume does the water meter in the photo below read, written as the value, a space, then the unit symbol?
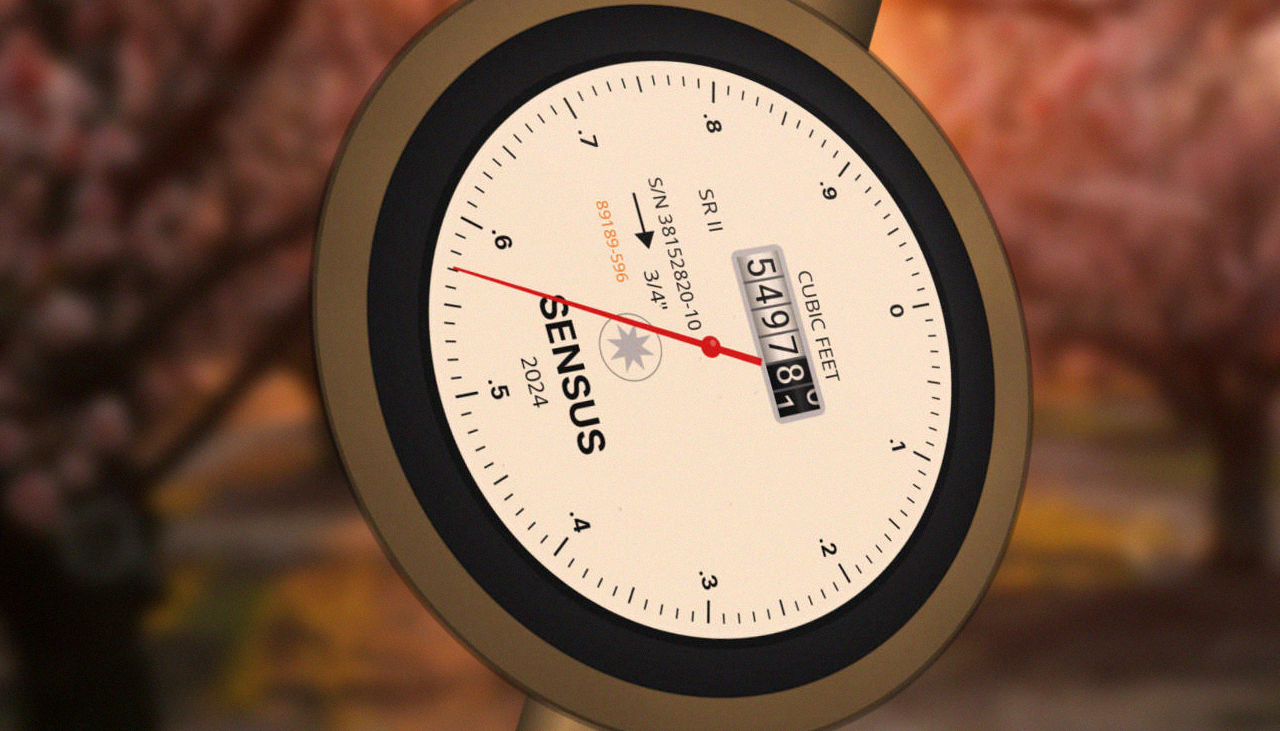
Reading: 549780.57 ft³
